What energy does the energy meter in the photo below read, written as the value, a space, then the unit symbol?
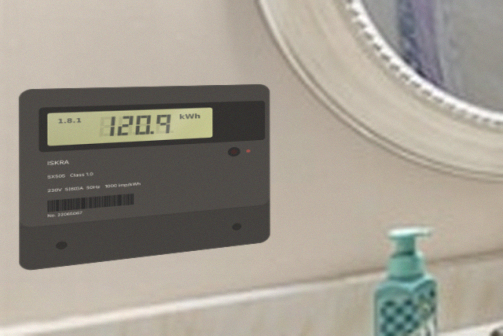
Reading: 120.9 kWh
